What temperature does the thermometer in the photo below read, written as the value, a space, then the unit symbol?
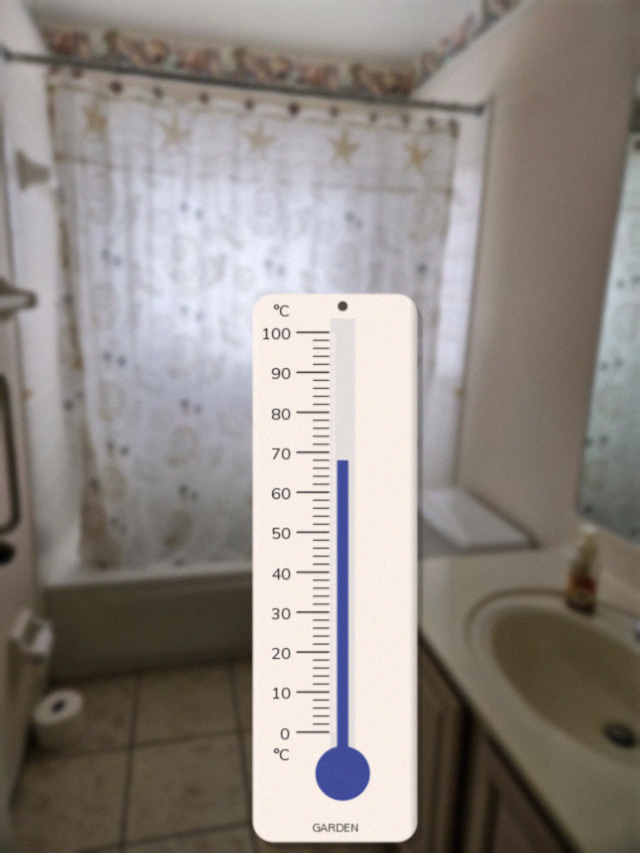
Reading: 68 °C
